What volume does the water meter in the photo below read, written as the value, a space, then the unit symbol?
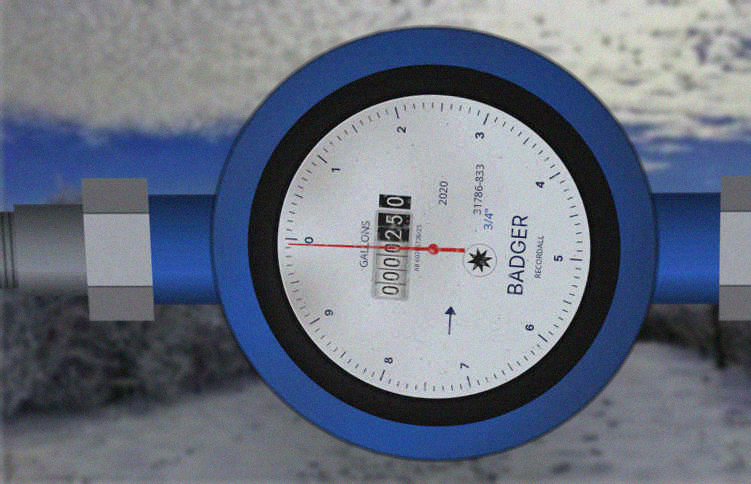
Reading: 249.9 gal
